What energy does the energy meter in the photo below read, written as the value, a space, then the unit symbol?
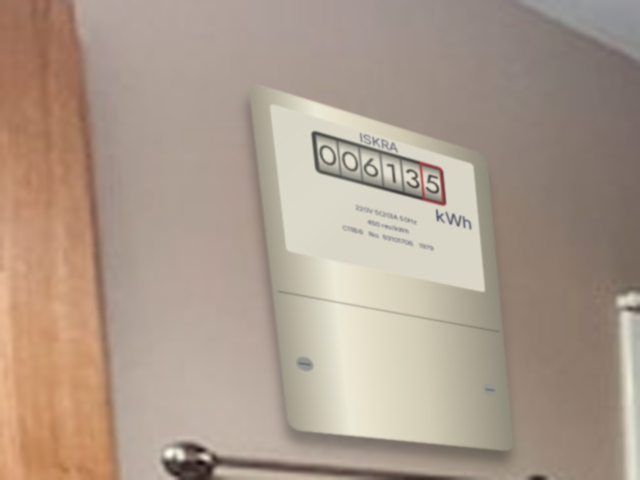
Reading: 613.5 kWh
